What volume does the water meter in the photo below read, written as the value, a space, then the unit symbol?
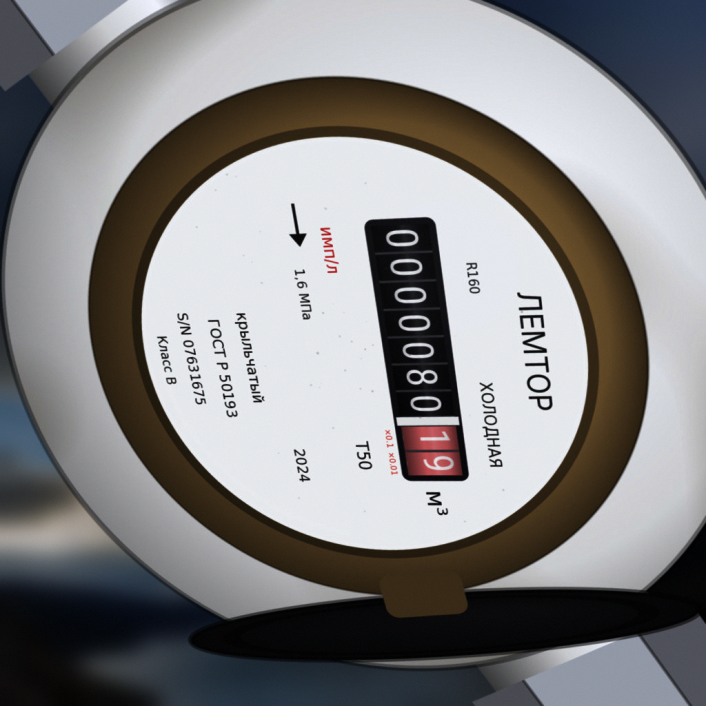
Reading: 80.19 m³
